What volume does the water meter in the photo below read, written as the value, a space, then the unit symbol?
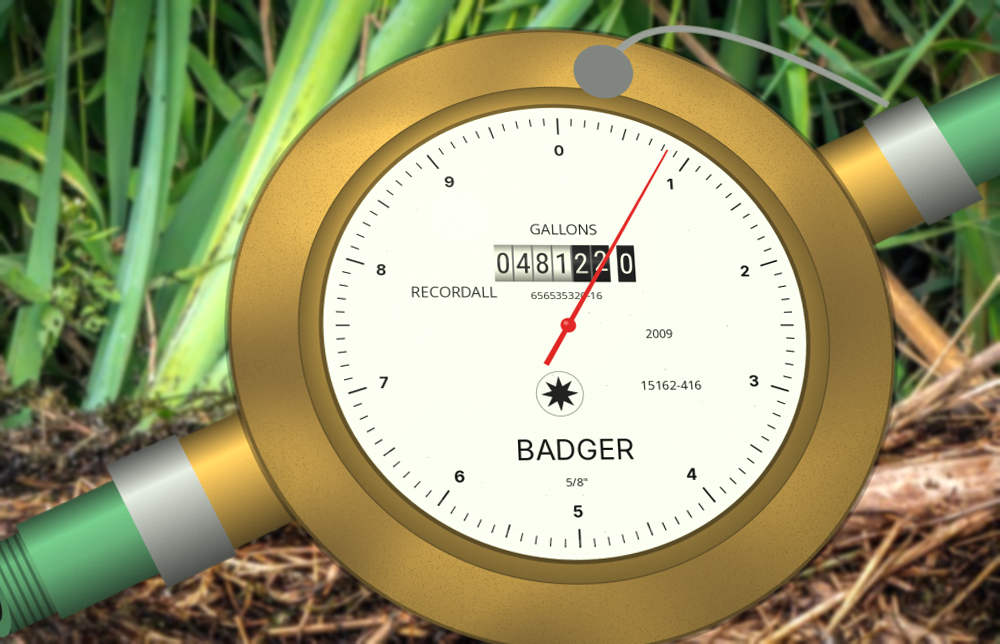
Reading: 481220.8 gal
